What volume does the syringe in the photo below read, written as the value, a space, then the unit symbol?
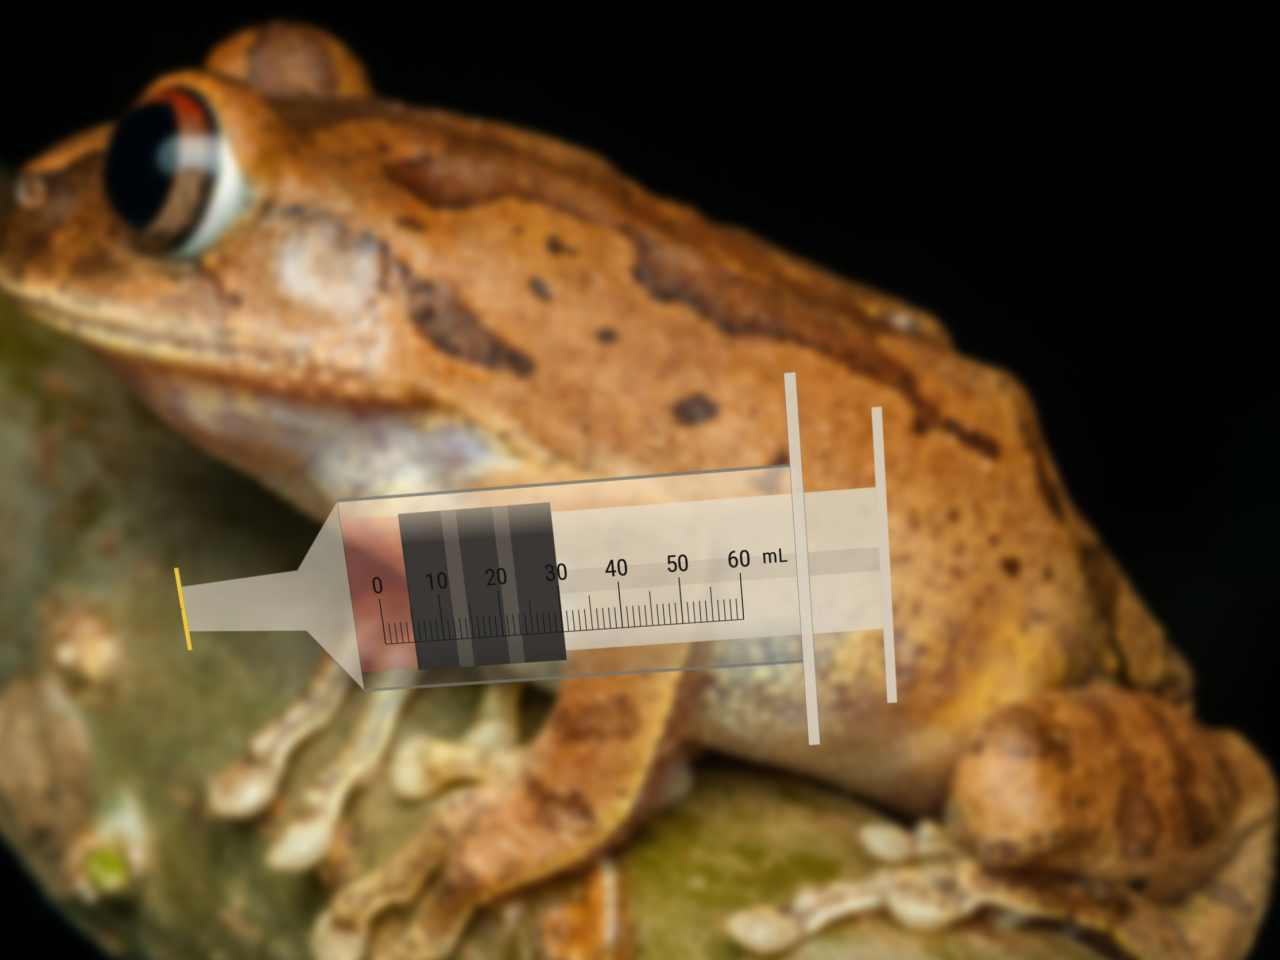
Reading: 5 mL
